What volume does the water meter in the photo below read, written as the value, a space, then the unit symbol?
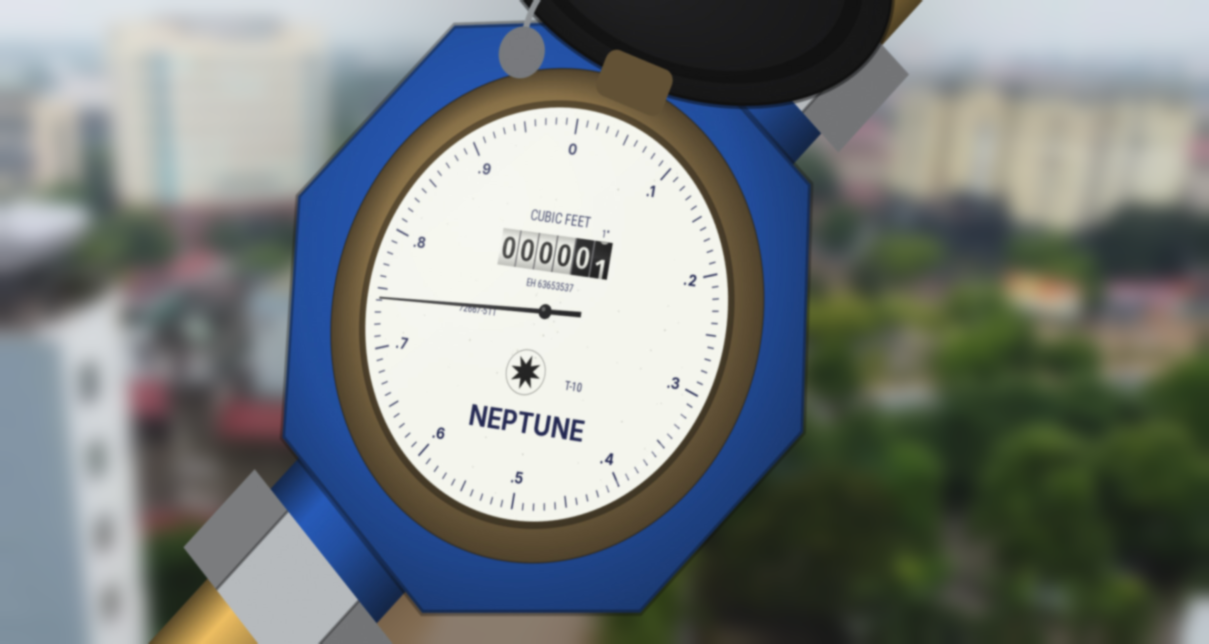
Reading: 0.74 ft³
